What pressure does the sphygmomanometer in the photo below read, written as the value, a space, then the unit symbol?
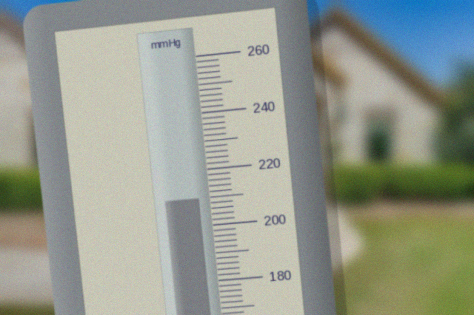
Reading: 210 mmHg
